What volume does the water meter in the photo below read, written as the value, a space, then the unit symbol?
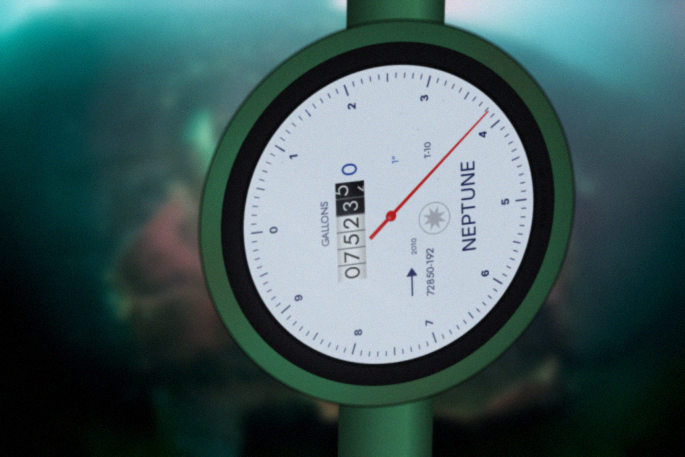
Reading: 752353.8 gal
